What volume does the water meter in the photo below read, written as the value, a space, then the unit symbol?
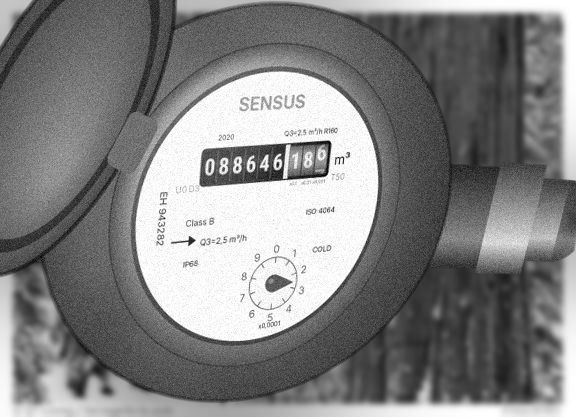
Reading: 88646.1862 m³
